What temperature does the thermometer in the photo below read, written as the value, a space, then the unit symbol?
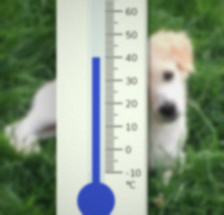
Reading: 40 °C
